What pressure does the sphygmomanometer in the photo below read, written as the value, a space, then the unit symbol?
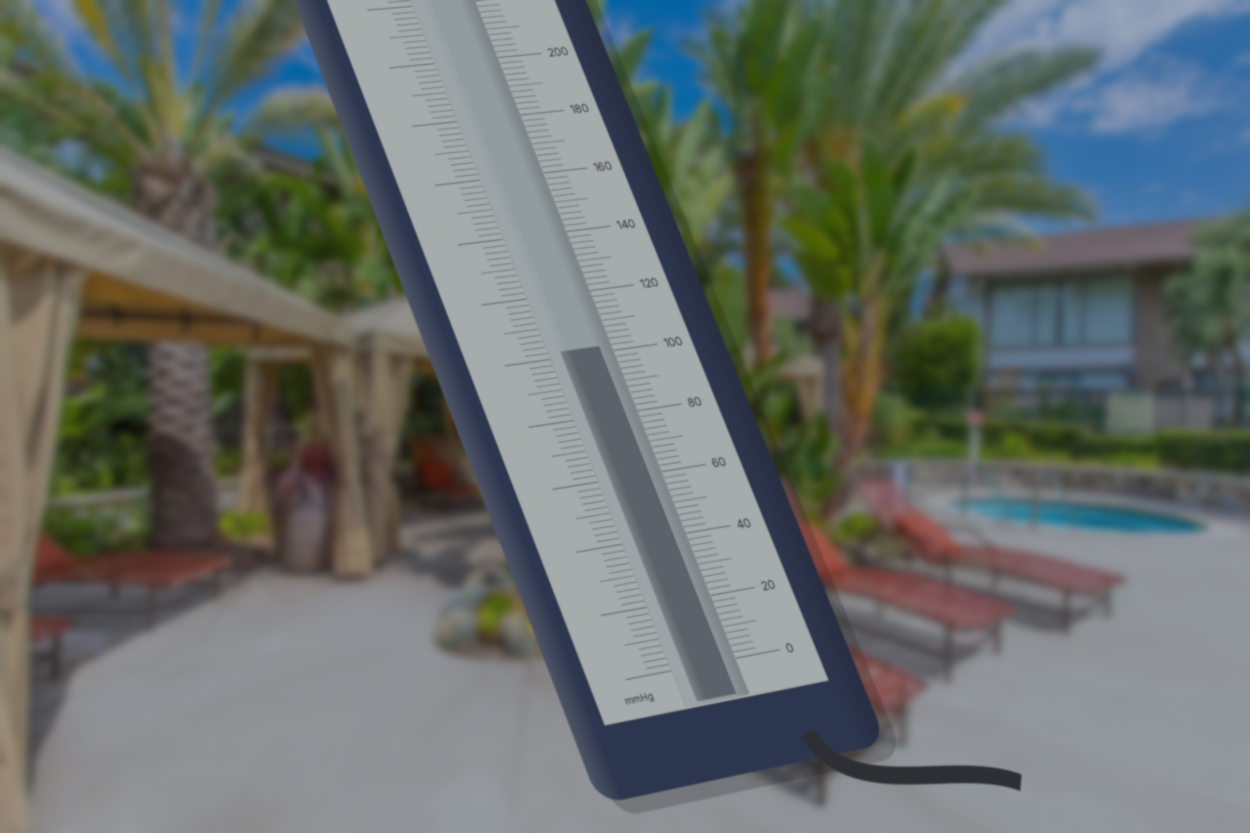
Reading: 102 mmHg
